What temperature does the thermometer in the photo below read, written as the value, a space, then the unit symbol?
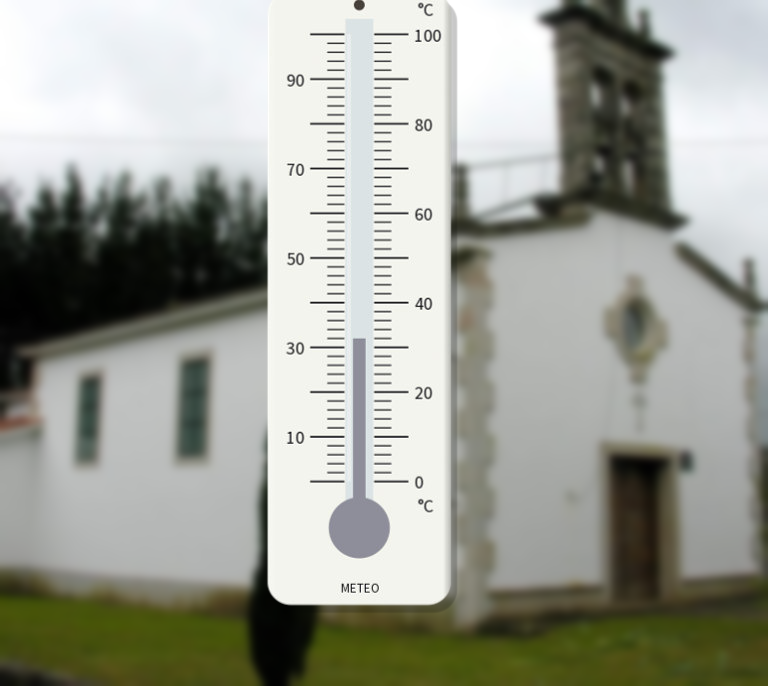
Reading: 32 °C
